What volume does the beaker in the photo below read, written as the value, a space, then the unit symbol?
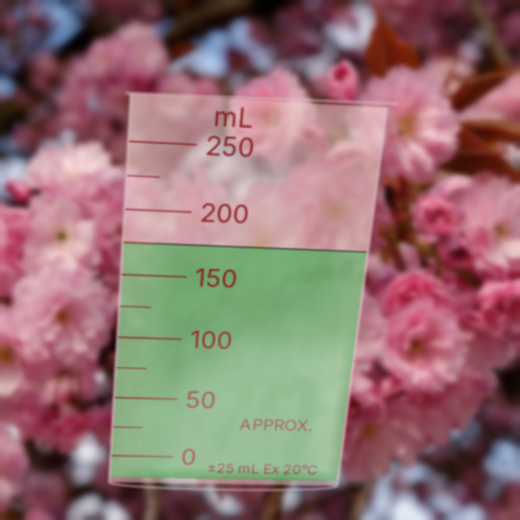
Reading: 175 mL
